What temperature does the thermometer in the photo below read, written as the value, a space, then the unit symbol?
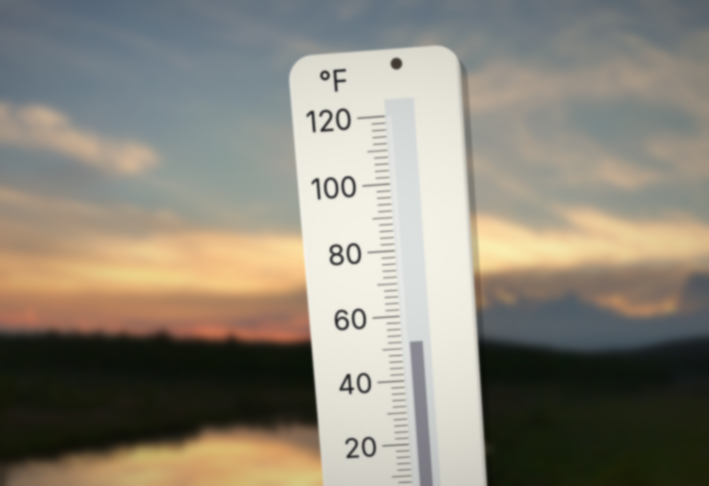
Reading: 52 °F
